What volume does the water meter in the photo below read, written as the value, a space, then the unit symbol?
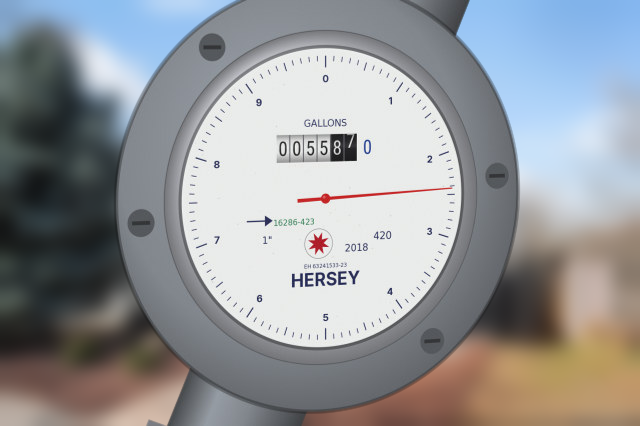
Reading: 55872.4 gal
